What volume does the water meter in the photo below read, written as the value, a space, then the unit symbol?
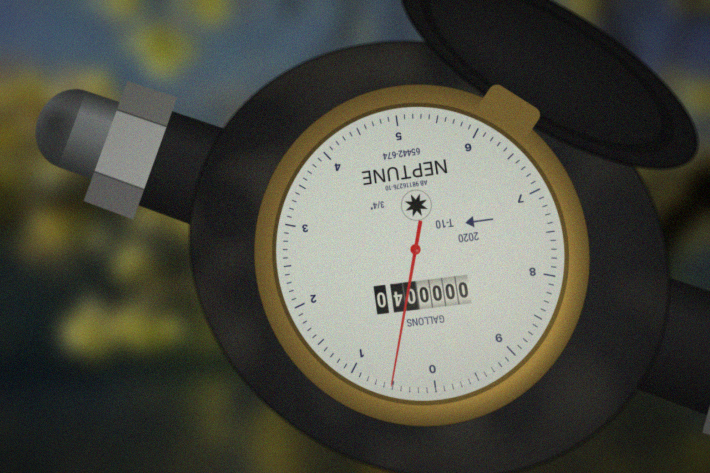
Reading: 40.5 gal
